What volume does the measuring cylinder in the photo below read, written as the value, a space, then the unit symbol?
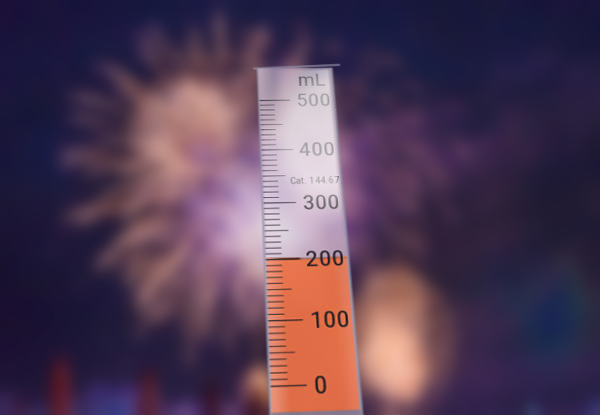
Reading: 200 mL
